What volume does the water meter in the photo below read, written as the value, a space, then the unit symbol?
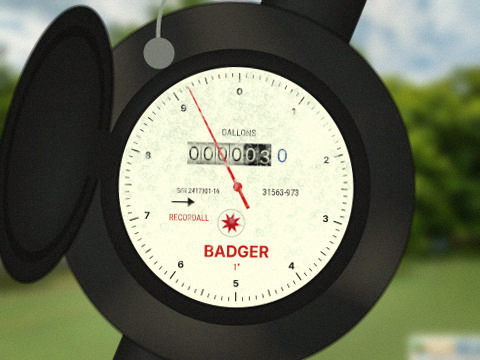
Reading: 29.2 gal
